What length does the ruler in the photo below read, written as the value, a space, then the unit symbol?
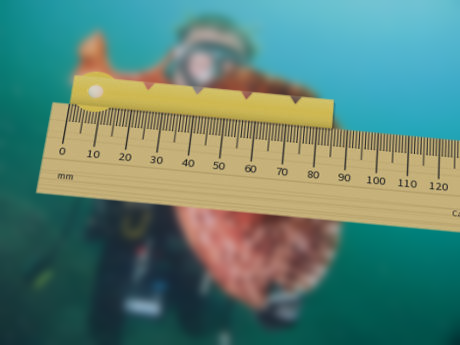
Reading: 85 mm
